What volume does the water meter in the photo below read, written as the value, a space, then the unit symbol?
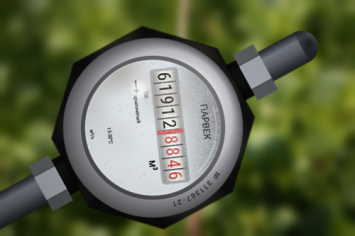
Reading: 61912.8846 m³
